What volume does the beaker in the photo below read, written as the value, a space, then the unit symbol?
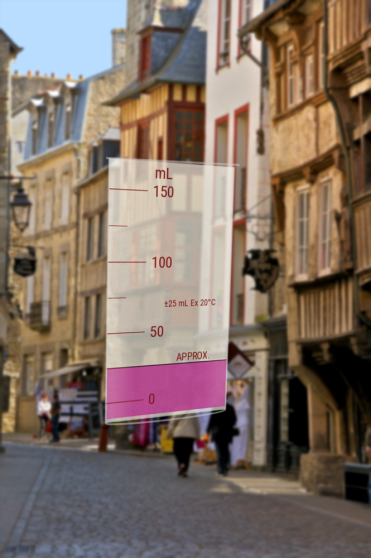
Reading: 25 mL
